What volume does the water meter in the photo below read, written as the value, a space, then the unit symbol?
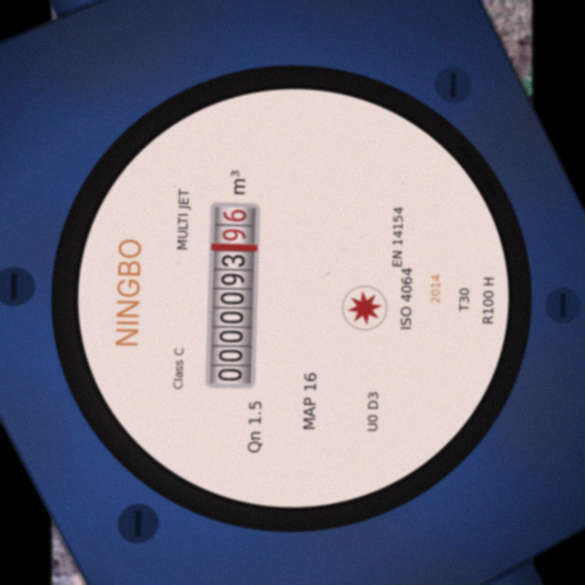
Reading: 93.96 m³
